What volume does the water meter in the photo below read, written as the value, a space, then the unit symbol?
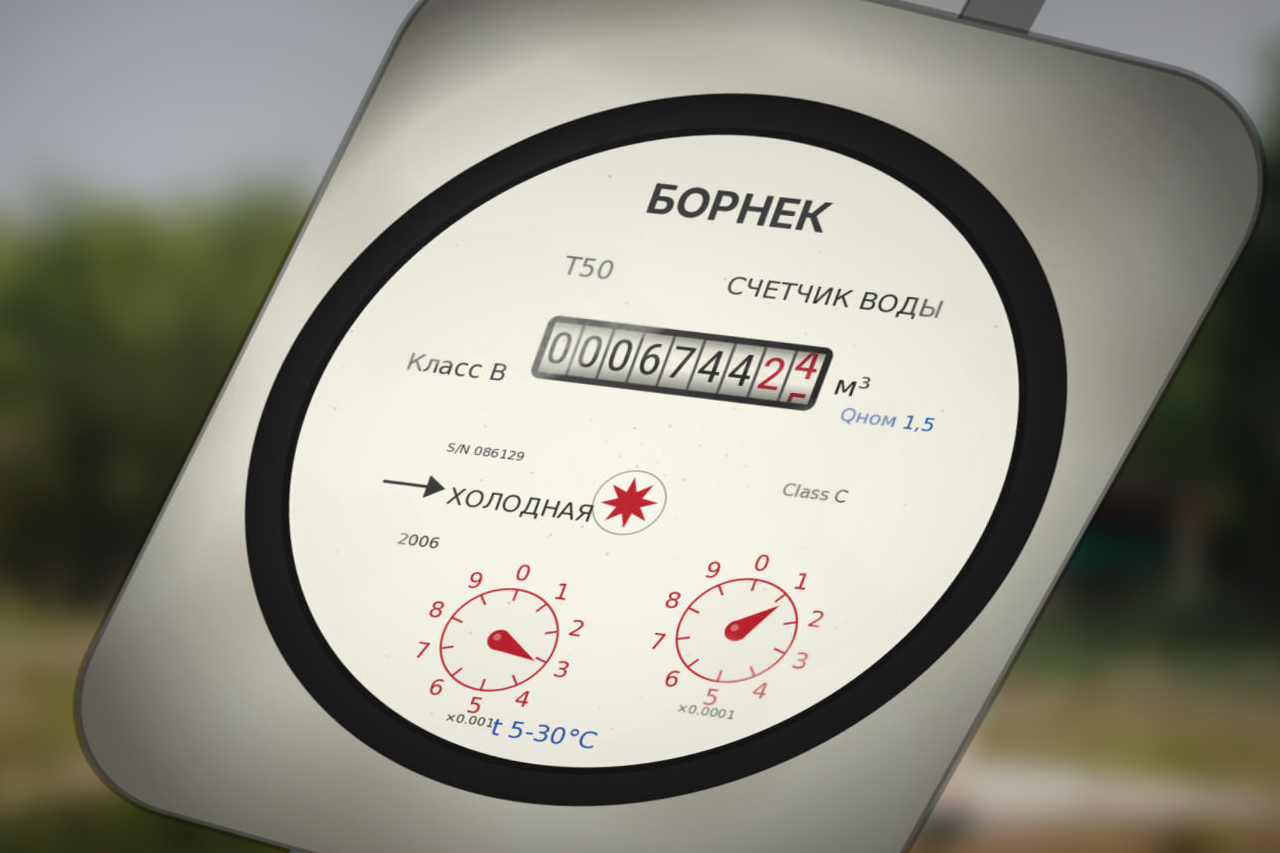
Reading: 6744.2431 m³
